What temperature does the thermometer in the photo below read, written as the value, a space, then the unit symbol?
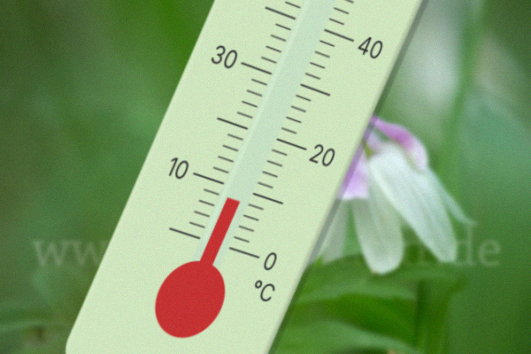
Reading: 8 °C
